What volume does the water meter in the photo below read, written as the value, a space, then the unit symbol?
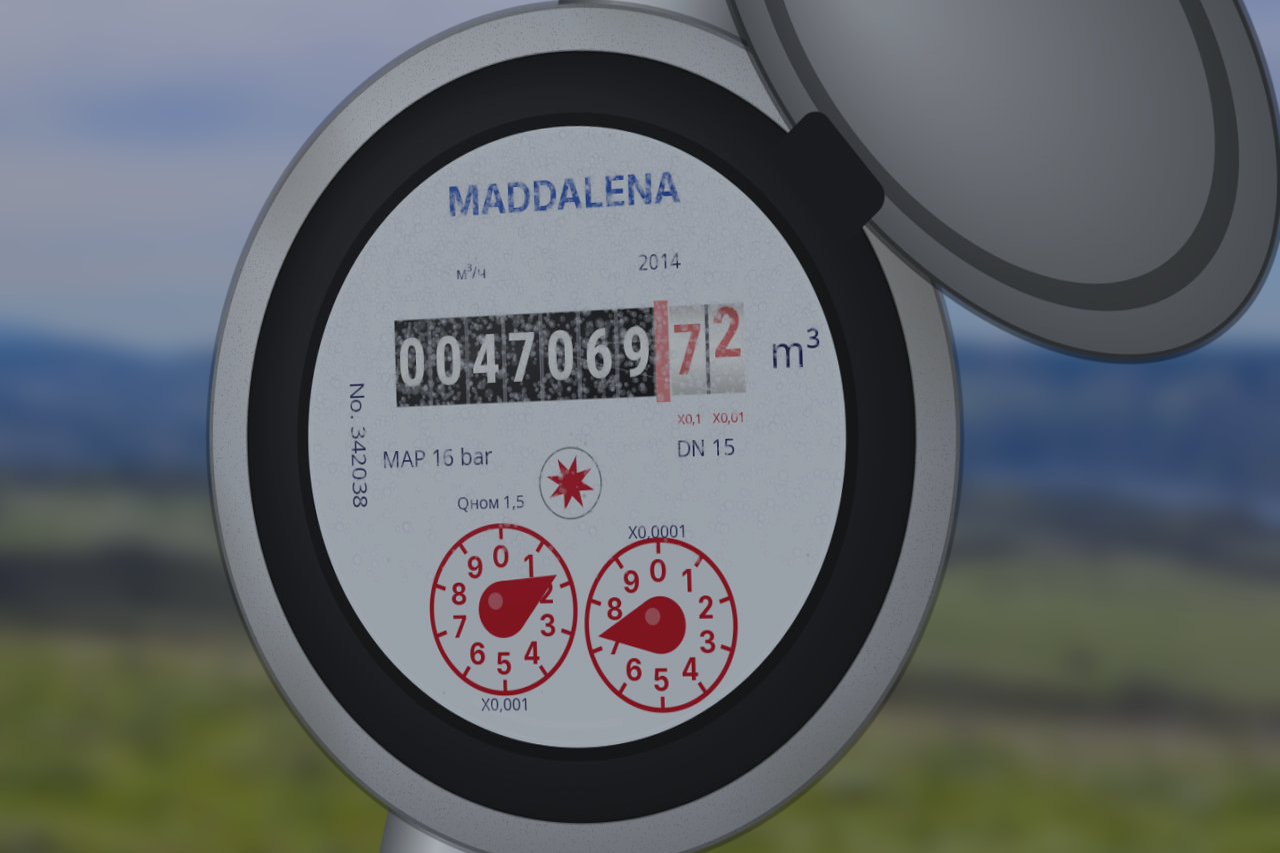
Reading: 47069.7217 m³
